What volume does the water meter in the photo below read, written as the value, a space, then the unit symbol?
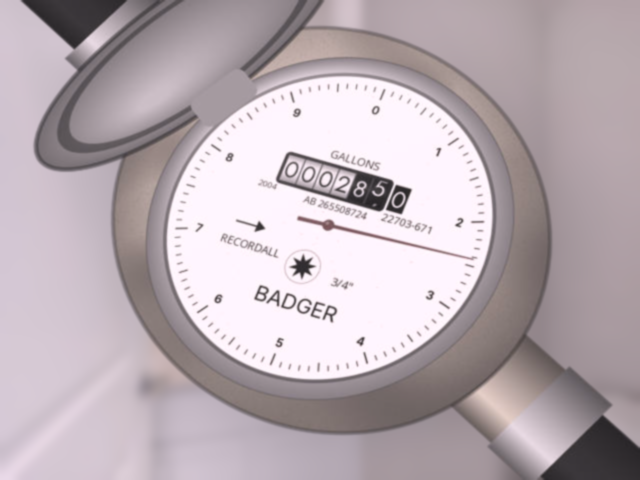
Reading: 2852.4 gal
